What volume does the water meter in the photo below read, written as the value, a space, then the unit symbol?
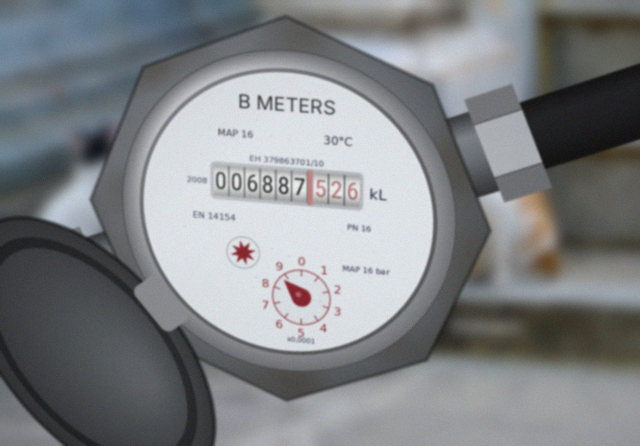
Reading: 6887.5268 kL
